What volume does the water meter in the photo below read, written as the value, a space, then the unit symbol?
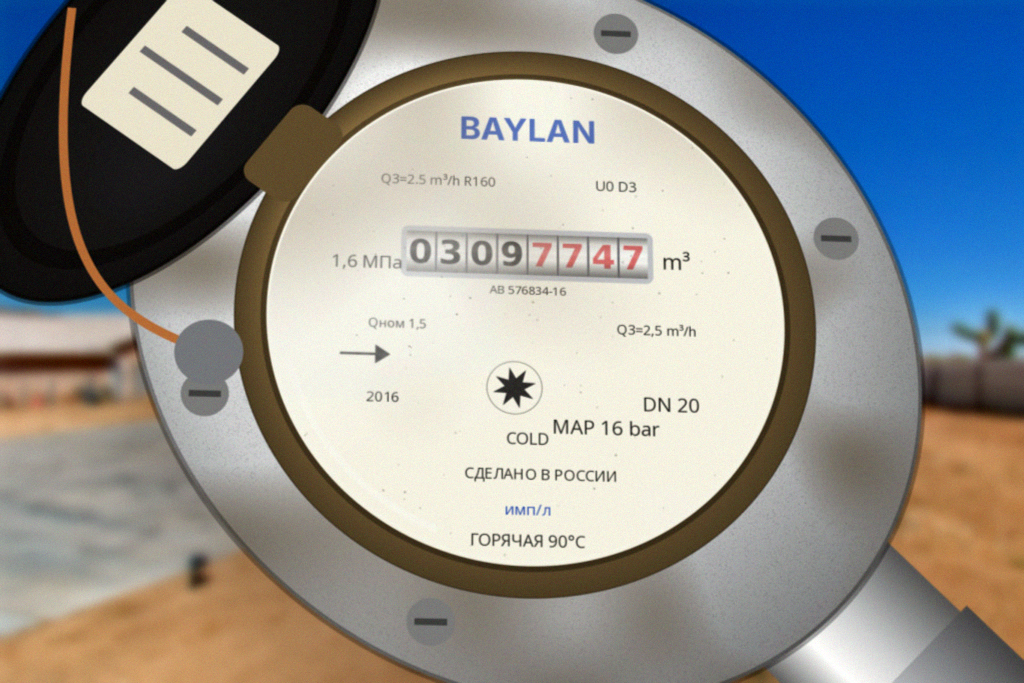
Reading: 309.7747 m³
